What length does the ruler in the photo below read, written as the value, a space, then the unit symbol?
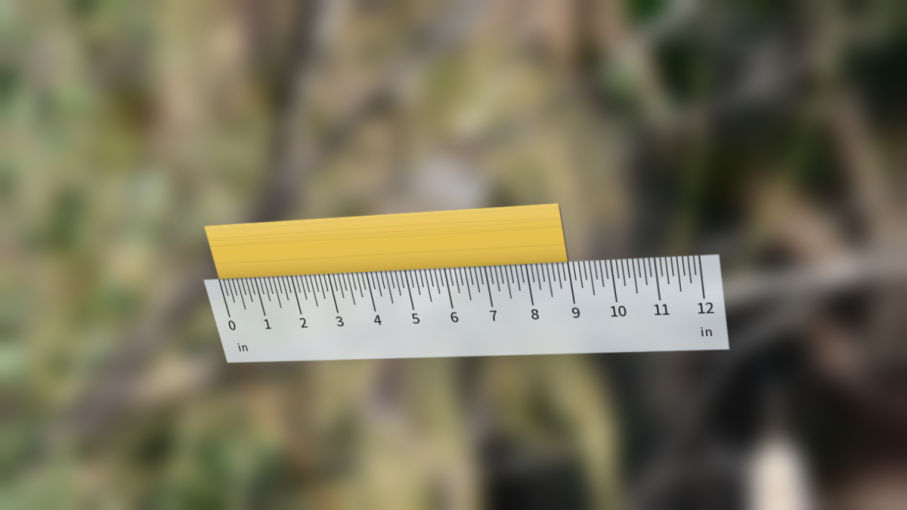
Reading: 9 in
